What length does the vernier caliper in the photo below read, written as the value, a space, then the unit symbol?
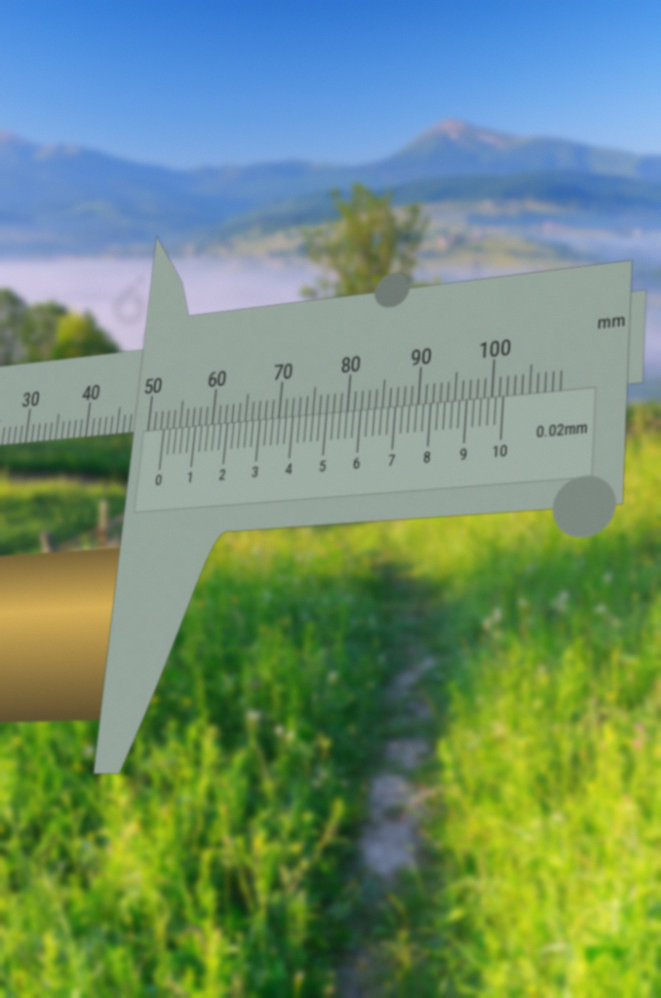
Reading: 52.5 mm
